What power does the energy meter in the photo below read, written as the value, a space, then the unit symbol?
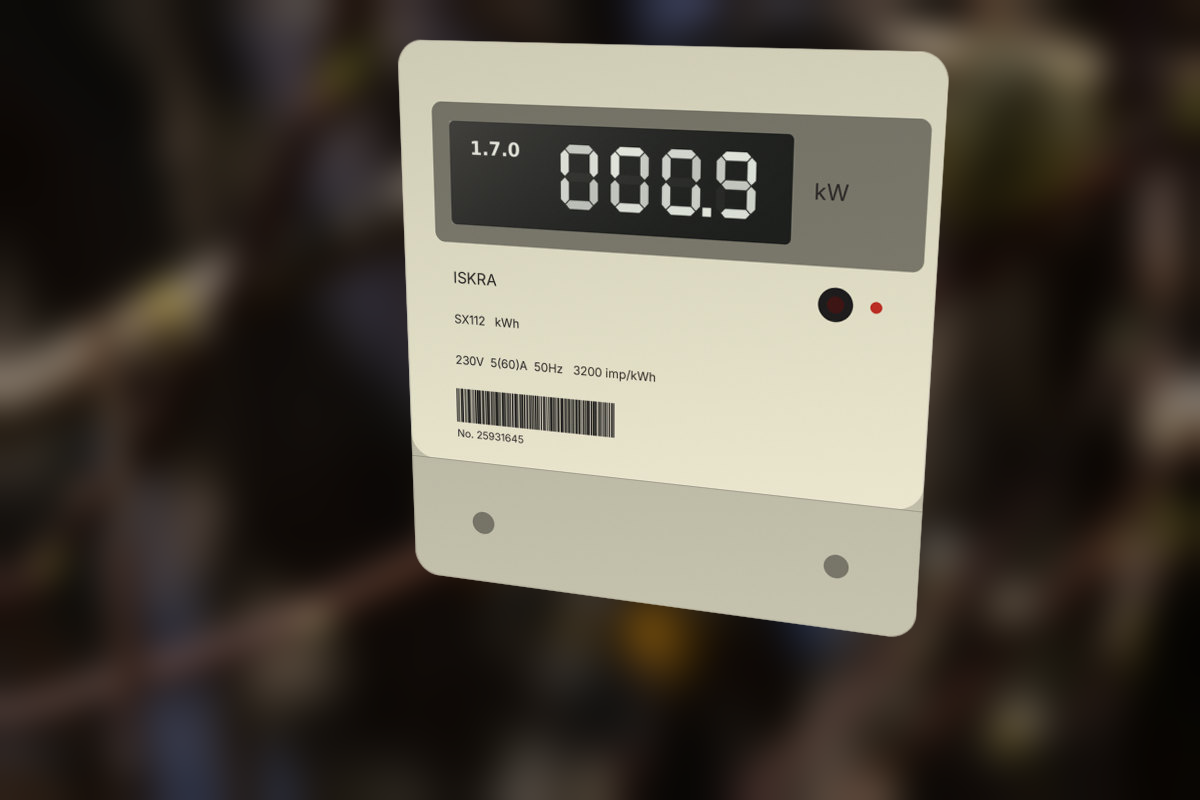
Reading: 0.9 kW
